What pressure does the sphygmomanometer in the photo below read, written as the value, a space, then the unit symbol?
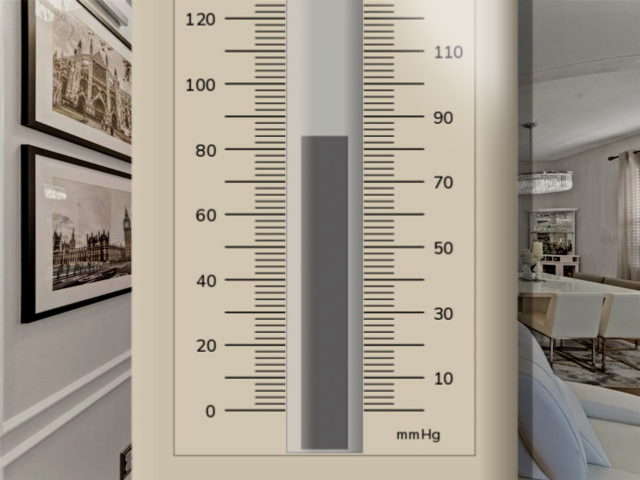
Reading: 84 mmHg
